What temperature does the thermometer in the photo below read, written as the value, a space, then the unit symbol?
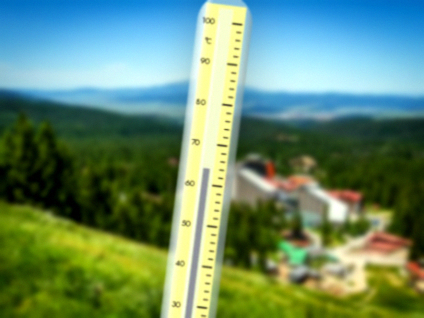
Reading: 64 °C
